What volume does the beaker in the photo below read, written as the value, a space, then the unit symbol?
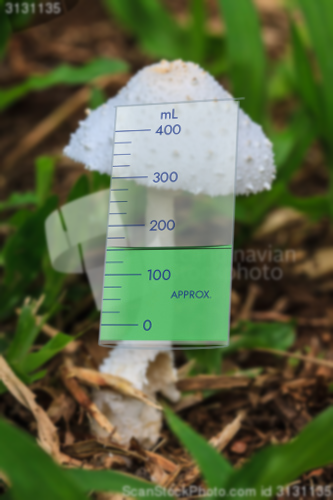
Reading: 150 mL
